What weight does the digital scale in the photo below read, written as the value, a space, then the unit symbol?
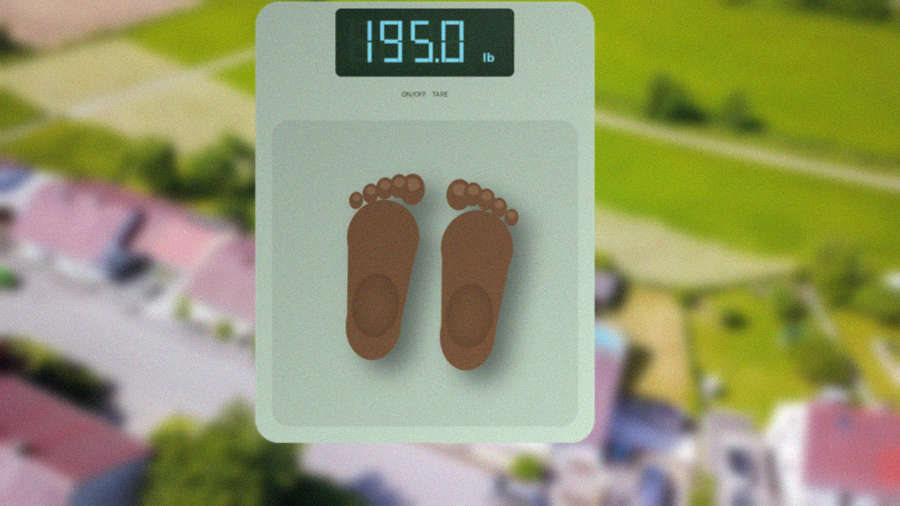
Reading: 195.0 lb
